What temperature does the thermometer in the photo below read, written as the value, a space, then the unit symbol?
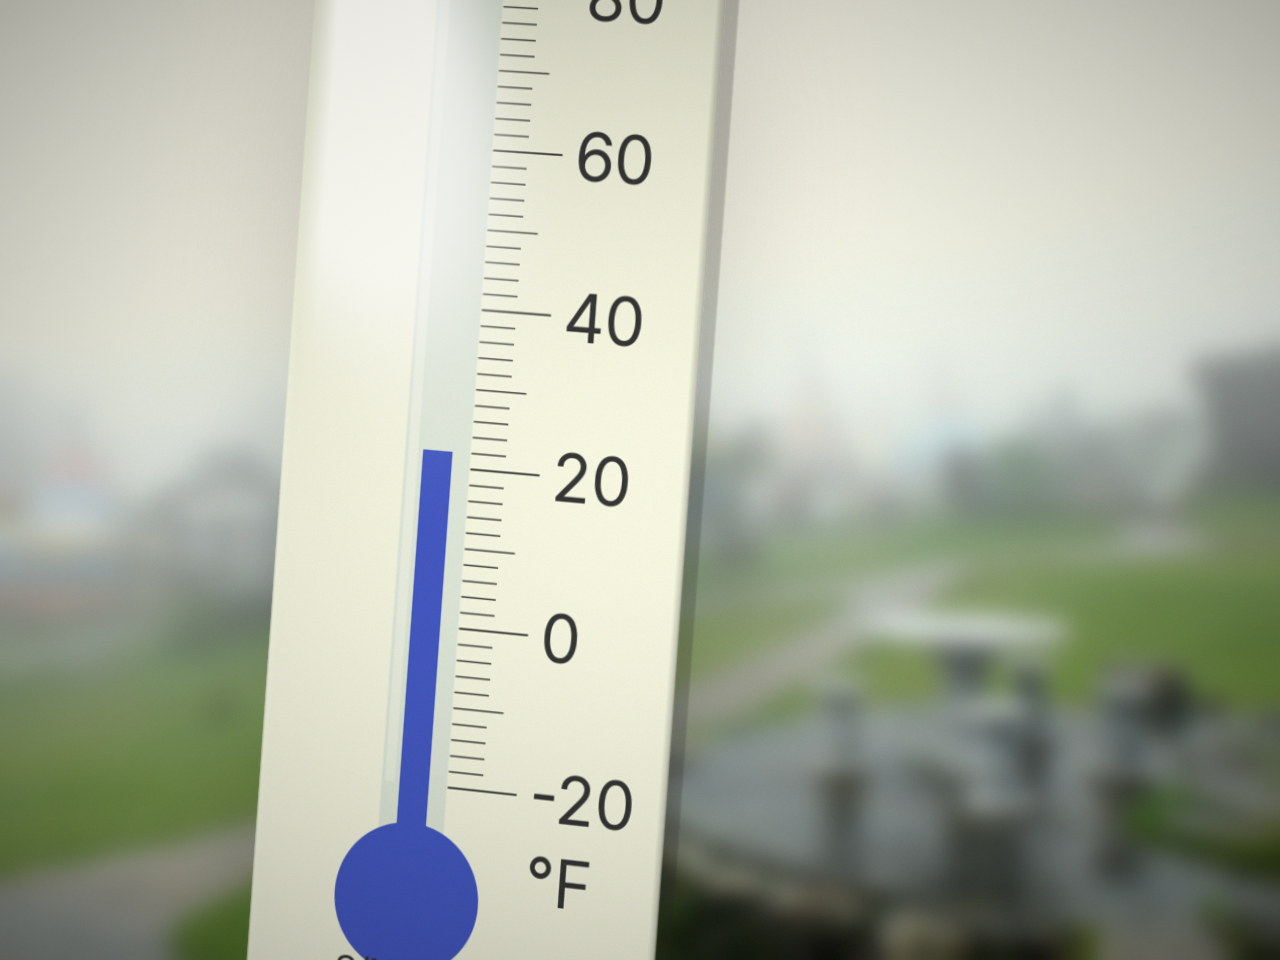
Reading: 22 °F
